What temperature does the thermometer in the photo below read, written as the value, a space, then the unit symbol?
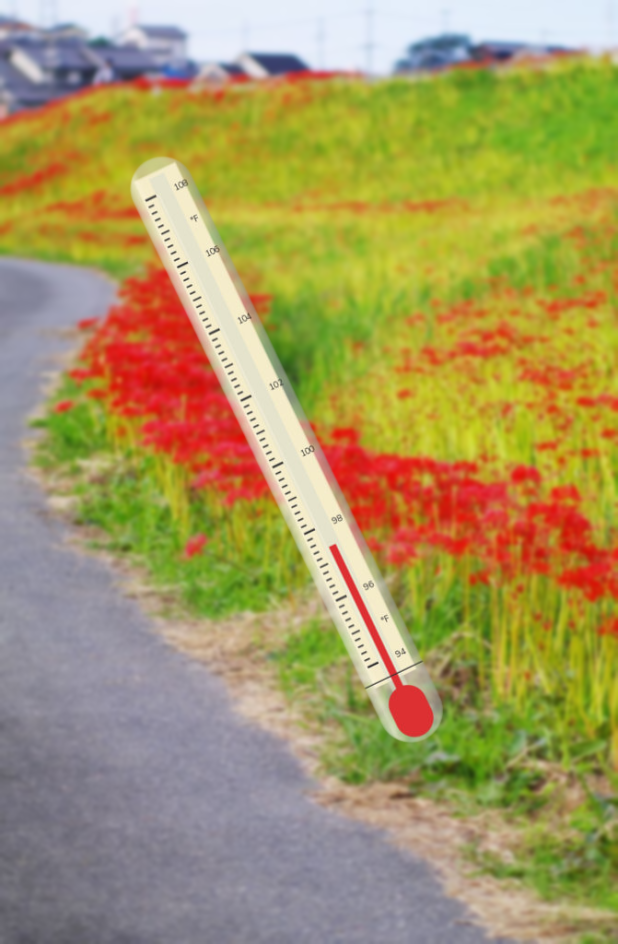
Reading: 97.4 °F
